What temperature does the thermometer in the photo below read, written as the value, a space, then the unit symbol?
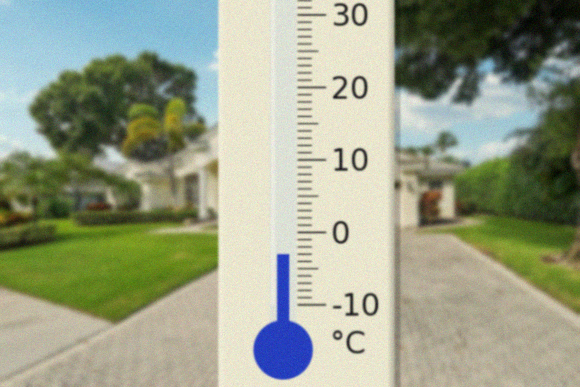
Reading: -3 °C
